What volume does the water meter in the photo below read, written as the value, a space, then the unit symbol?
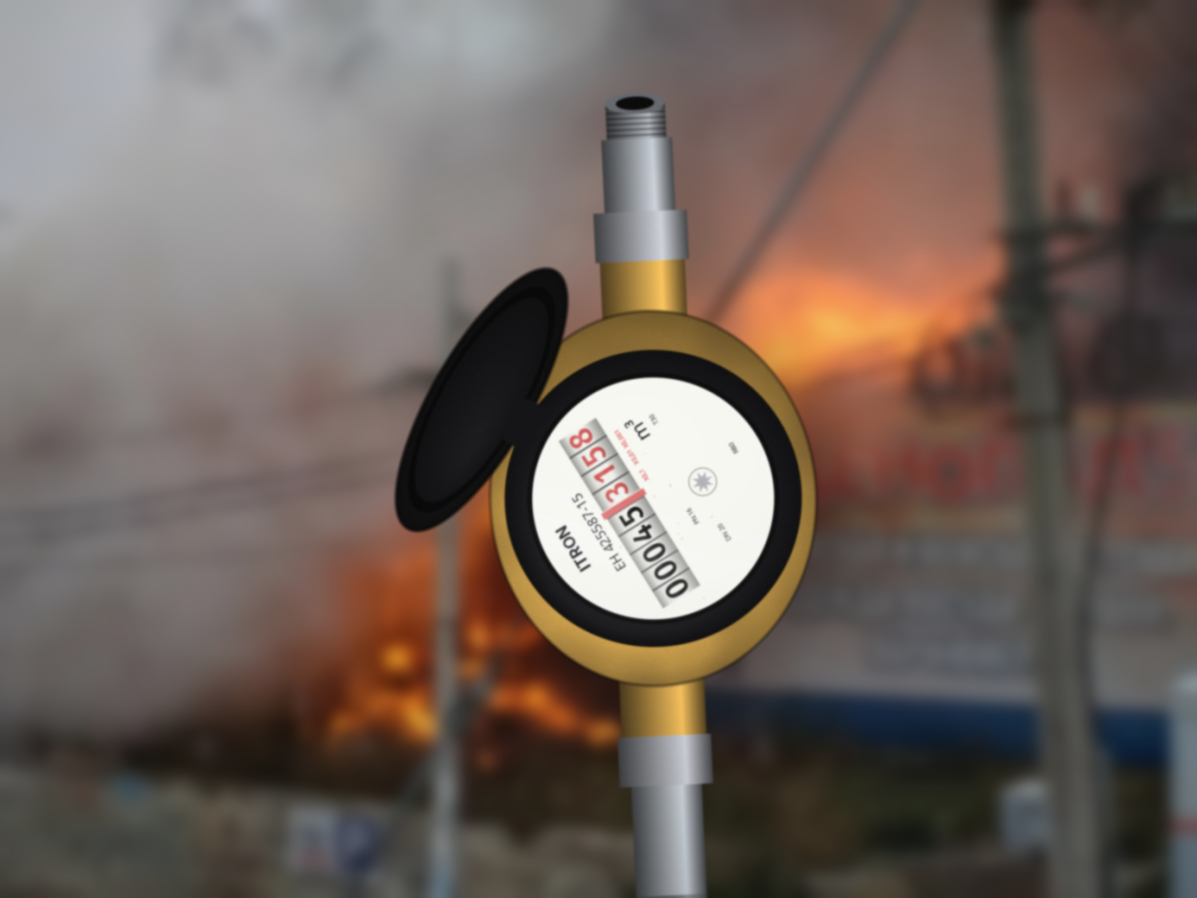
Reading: 45.3158 m³
